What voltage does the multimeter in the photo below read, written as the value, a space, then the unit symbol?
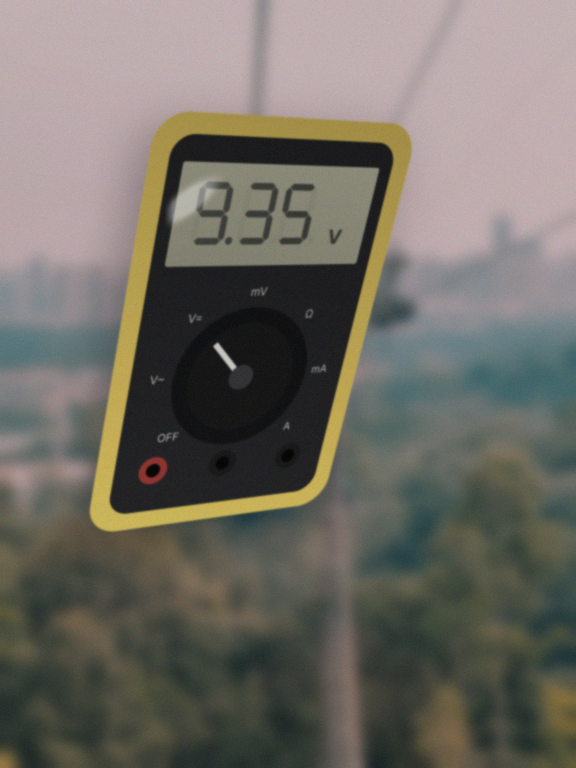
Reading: 9.35 V
